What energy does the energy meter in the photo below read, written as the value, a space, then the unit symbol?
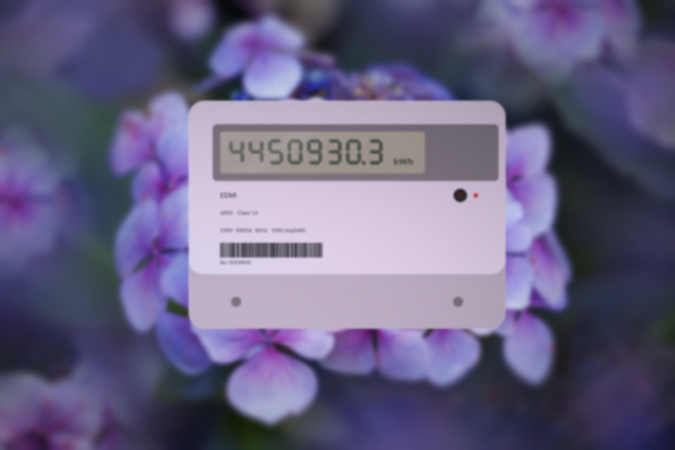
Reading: 4450930.3 kWh
